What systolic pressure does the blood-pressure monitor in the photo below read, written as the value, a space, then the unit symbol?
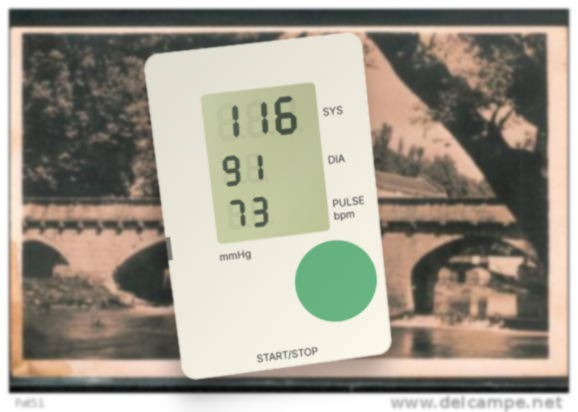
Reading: 116 mmHg
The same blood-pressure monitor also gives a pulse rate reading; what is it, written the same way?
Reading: 73 bpm
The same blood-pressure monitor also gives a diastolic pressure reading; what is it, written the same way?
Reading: 91 mmHg
